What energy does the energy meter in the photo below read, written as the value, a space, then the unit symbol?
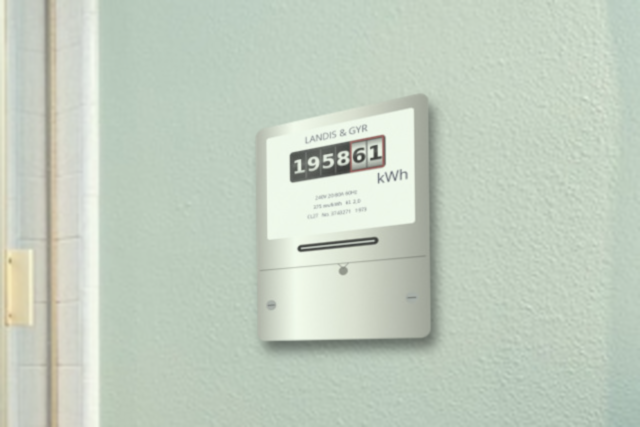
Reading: 1958.61 kWh
